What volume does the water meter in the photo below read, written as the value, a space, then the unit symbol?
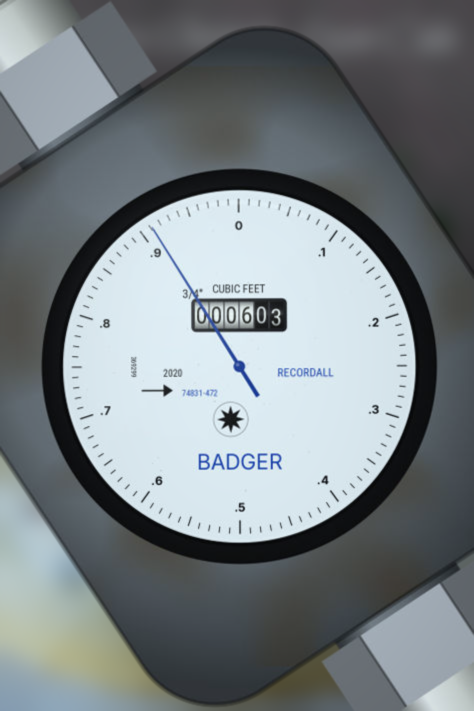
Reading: 602.91 ft³
